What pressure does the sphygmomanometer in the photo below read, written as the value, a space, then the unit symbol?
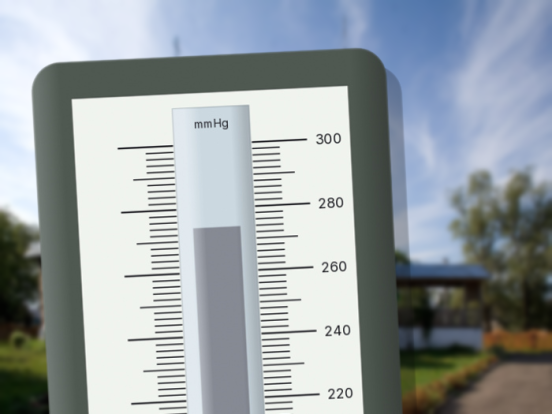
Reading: 274 mmHg
